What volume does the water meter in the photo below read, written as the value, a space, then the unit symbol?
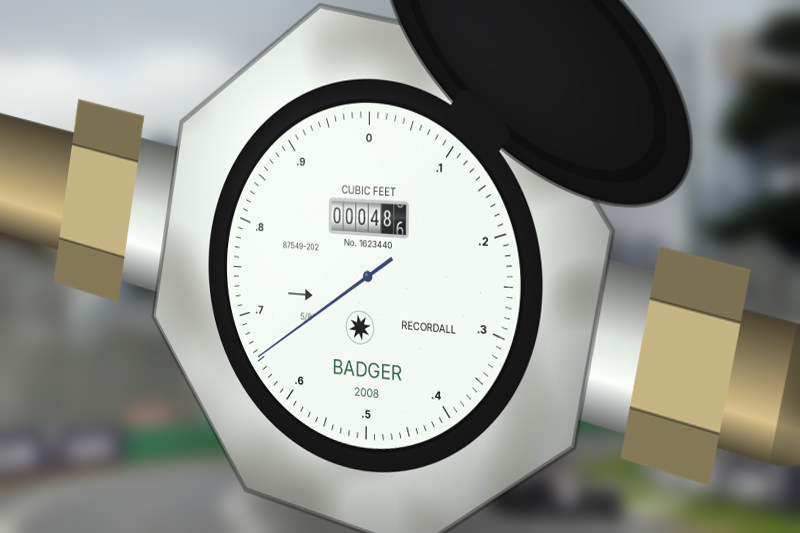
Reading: 485.65 ft³
